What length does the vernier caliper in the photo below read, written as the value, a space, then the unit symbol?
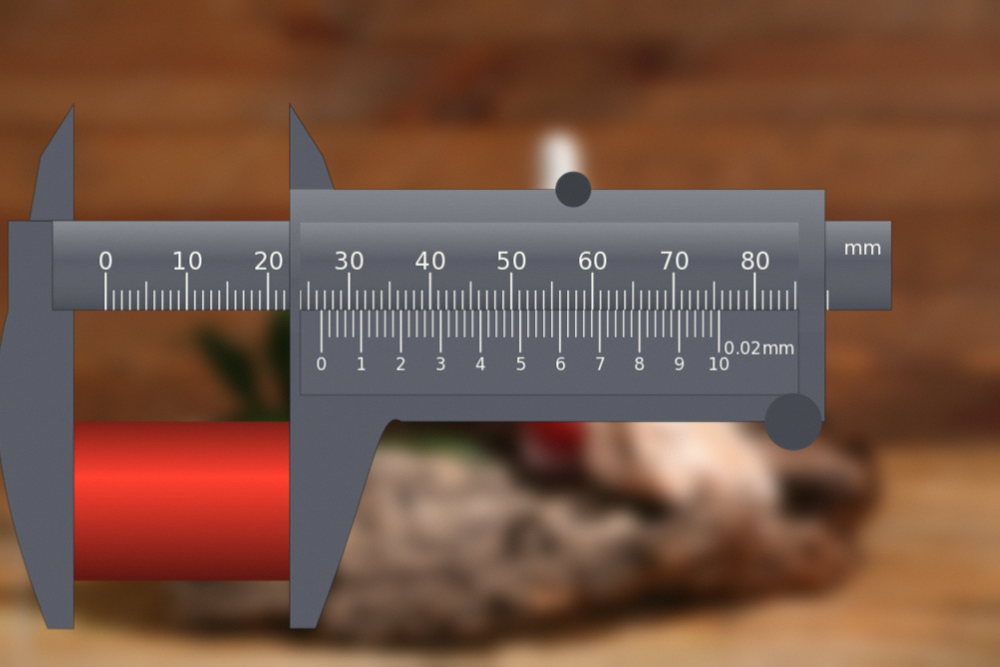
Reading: 26.6 mm
